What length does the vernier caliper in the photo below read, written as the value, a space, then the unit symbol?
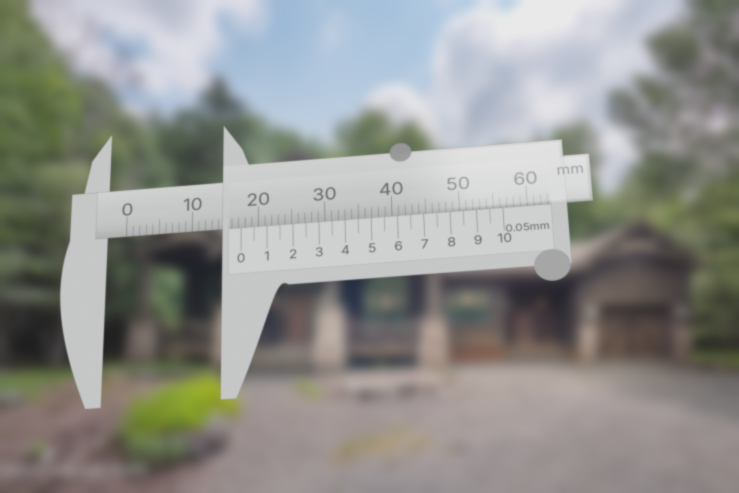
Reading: 17.4 mm
